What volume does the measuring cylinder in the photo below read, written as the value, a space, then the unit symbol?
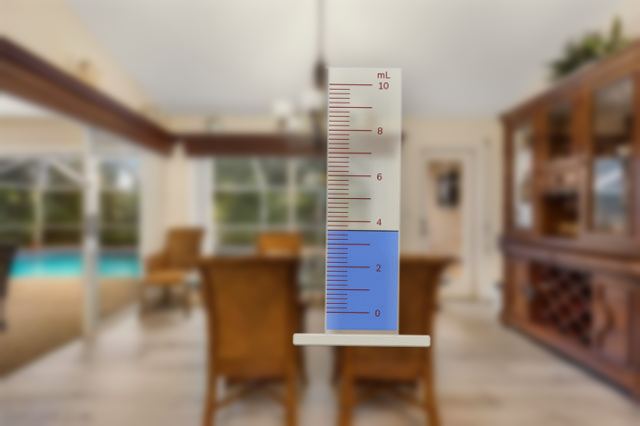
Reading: 3.6 mL
